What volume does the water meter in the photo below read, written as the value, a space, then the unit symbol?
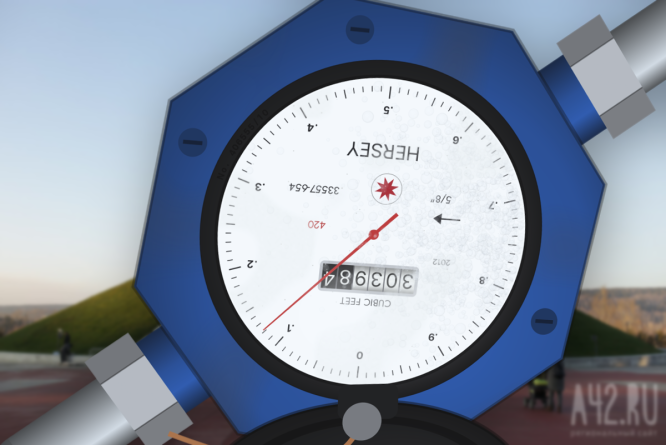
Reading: 303984.12 ft³
